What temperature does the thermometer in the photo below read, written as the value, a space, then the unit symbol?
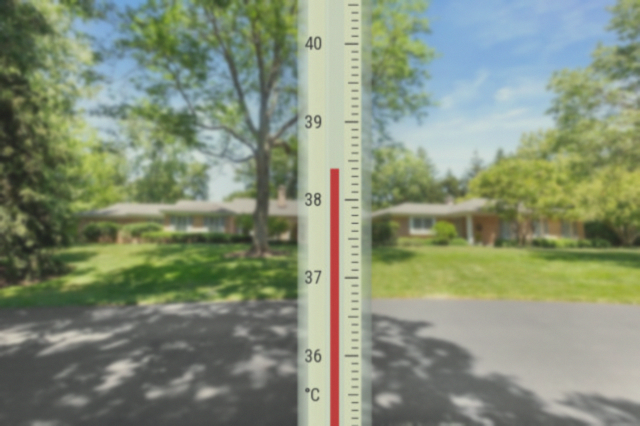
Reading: 38.4 °C
